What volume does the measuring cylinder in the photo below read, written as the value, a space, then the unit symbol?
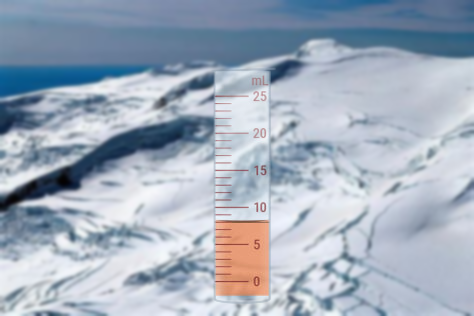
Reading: 8 mL
